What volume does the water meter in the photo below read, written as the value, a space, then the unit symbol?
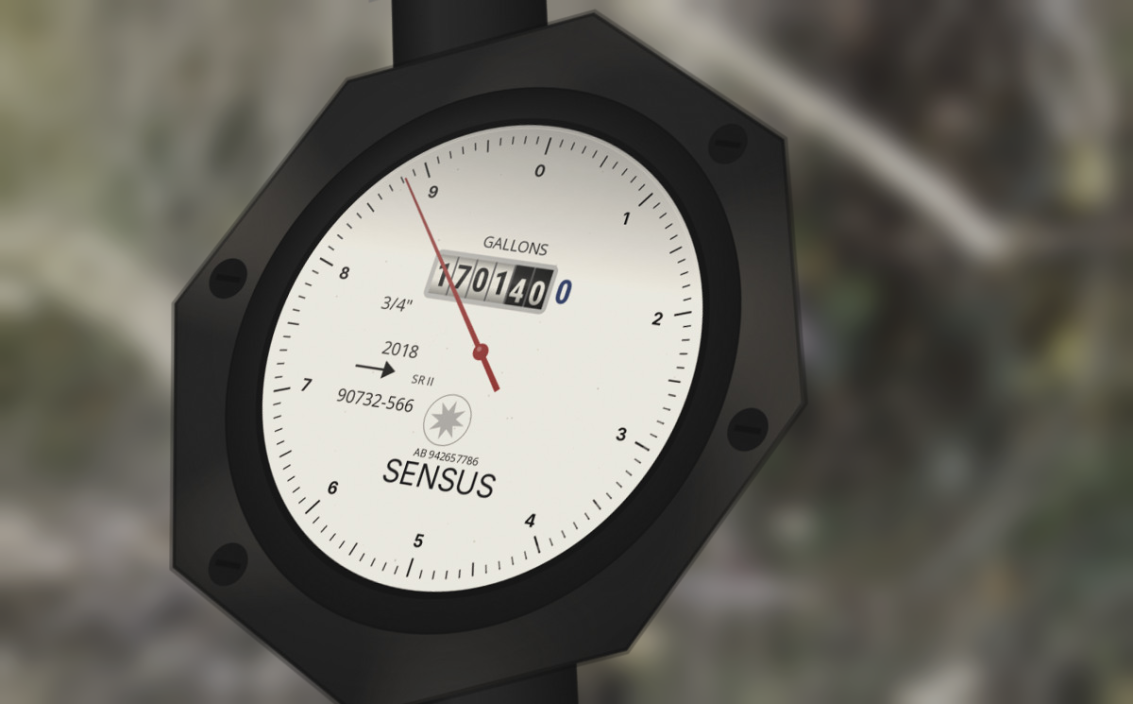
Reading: 1701398.8 gal
